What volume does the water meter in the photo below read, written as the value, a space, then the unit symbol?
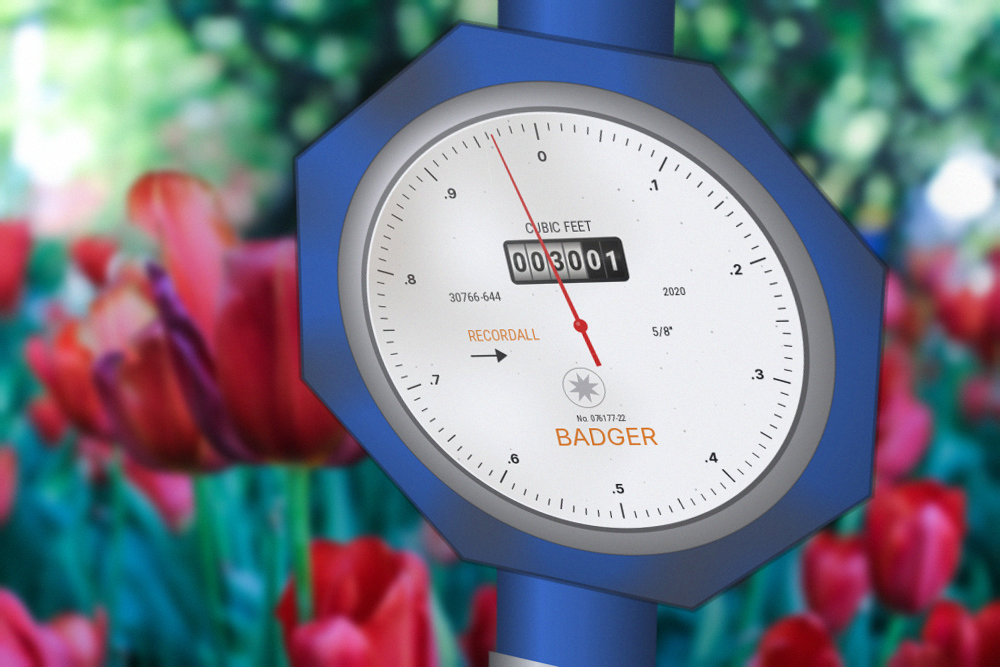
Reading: 3000.96 ft³
